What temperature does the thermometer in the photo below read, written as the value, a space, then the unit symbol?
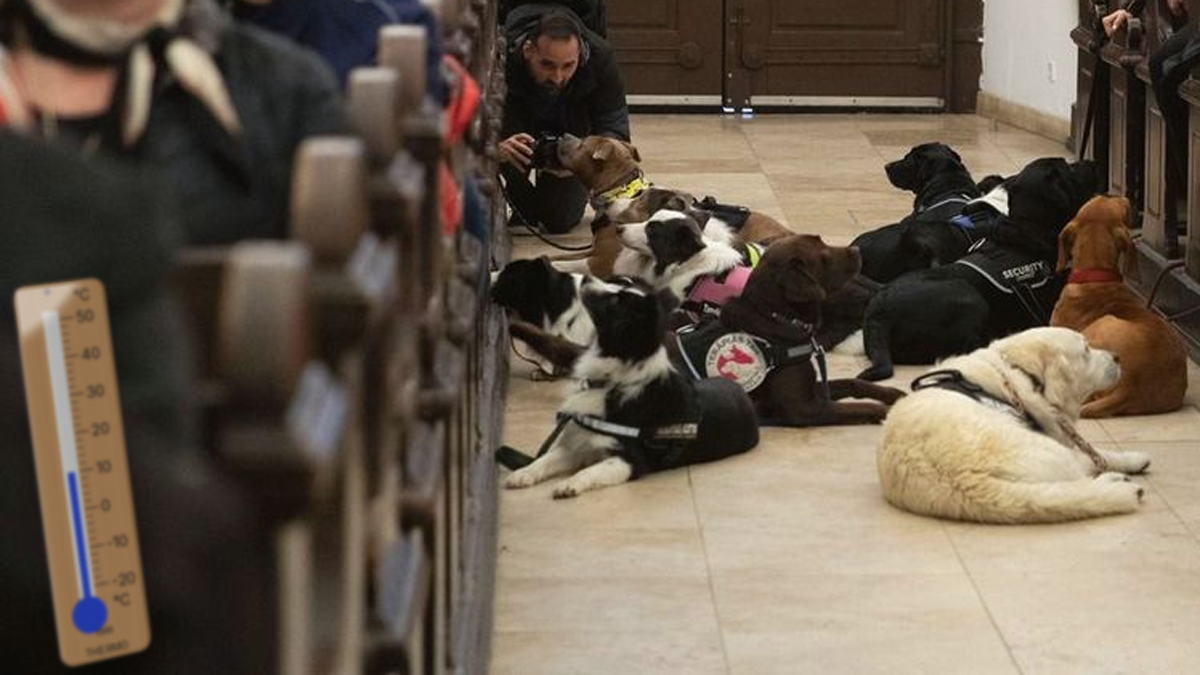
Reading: 10 °C
